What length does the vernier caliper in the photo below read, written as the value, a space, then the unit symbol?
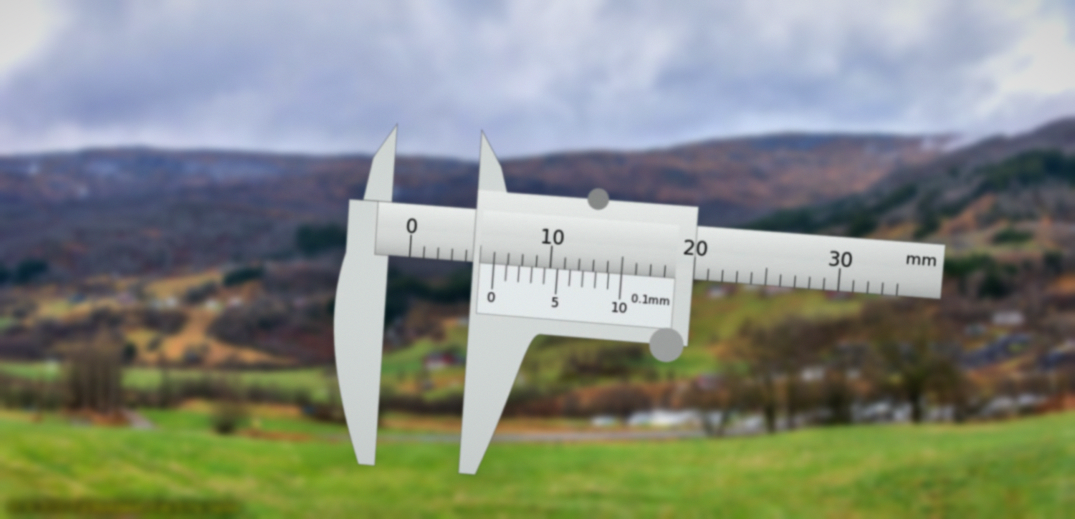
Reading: 6.0 mm
